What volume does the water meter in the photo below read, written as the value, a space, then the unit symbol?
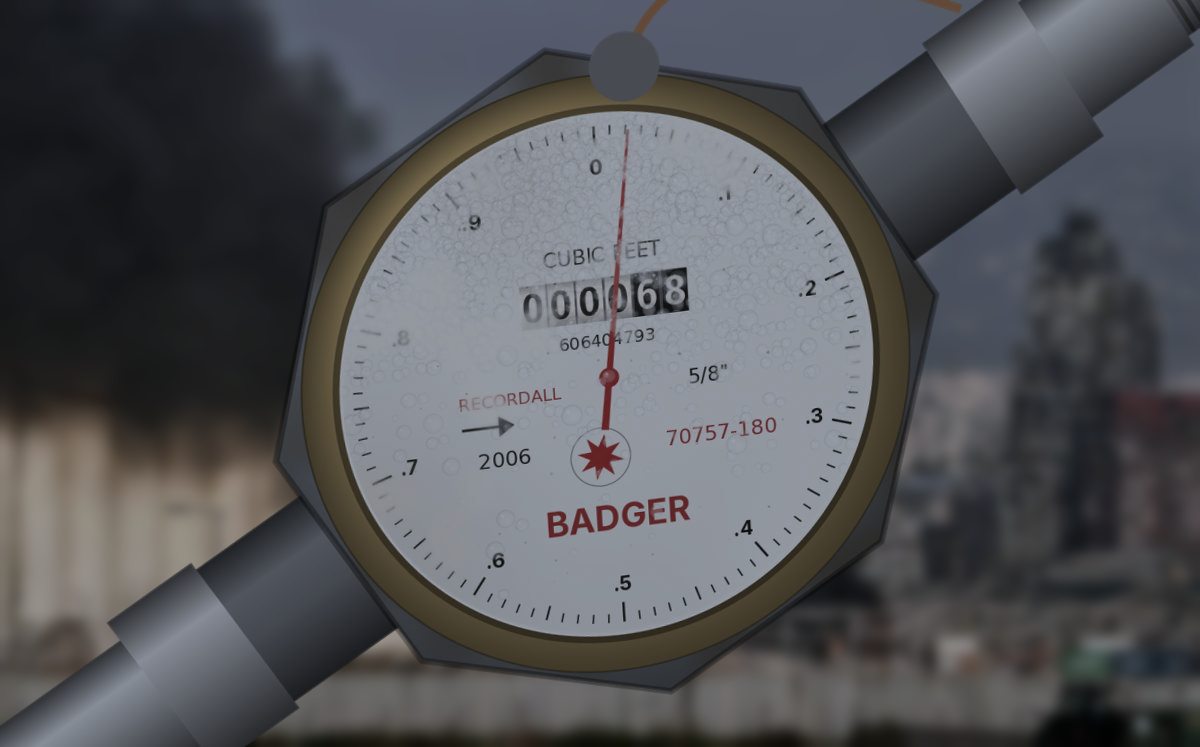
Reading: 68.02 ft³
